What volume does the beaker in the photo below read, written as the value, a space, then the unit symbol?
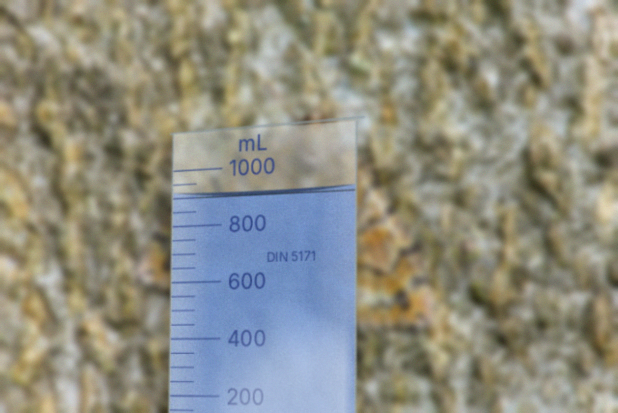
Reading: 900 mL
